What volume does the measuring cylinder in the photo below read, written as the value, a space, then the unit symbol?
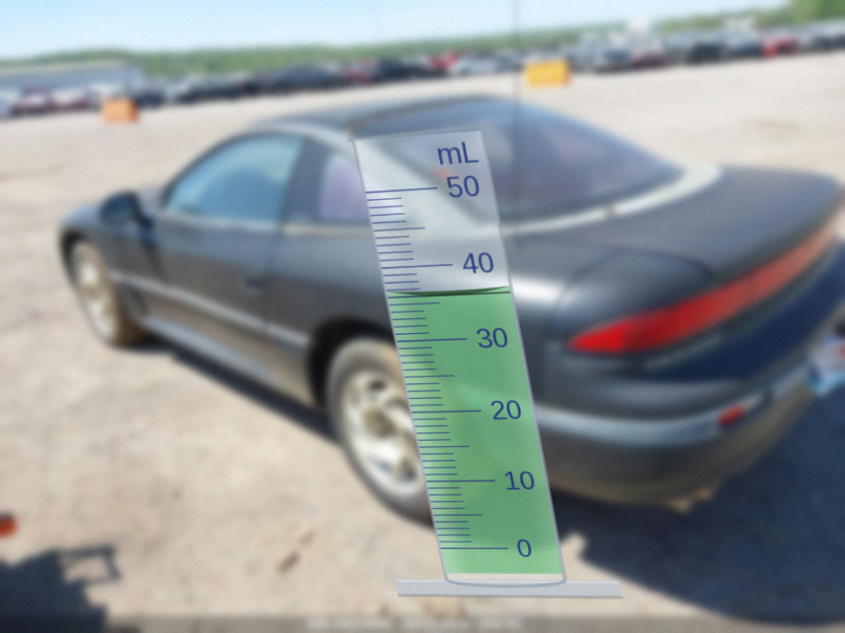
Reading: 36 mL
